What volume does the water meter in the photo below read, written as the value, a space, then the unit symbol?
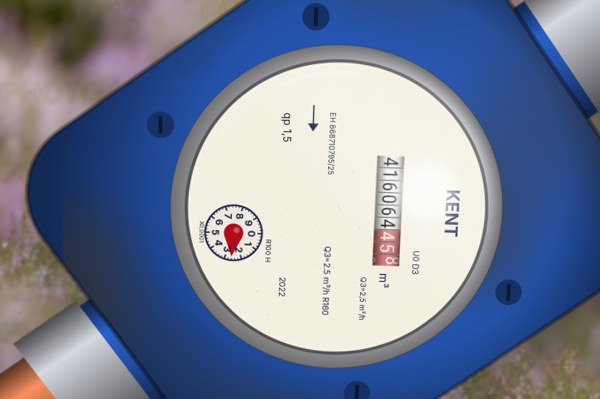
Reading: 416064.4582 m³
